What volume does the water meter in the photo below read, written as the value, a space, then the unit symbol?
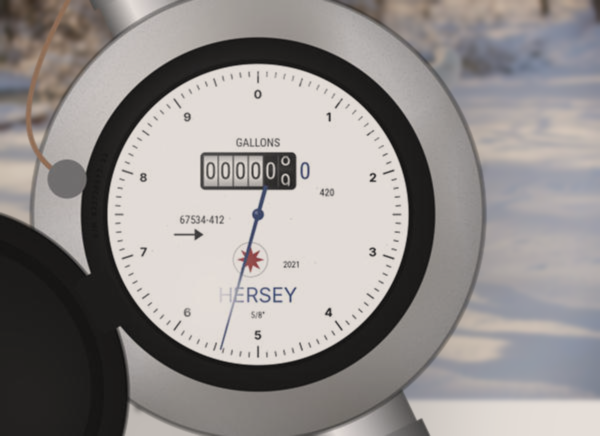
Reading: 85.4 gal
